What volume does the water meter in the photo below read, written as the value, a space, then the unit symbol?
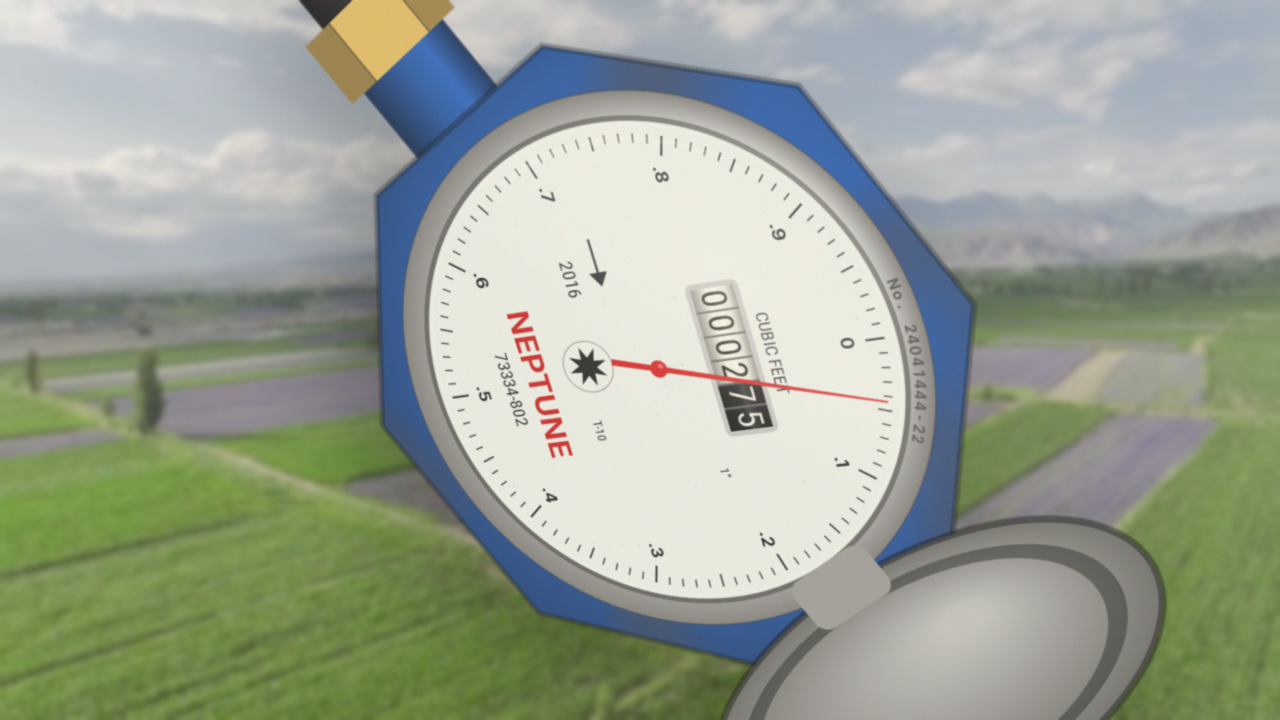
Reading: 275.04 ft³
